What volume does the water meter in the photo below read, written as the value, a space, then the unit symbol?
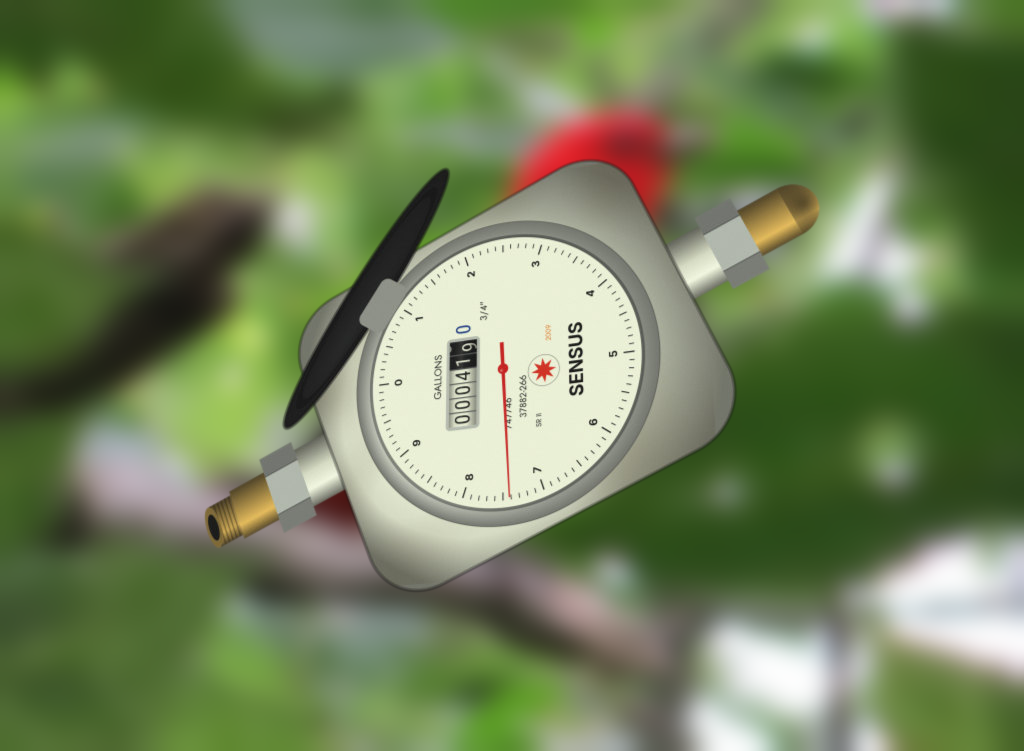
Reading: 4187.4 gal
